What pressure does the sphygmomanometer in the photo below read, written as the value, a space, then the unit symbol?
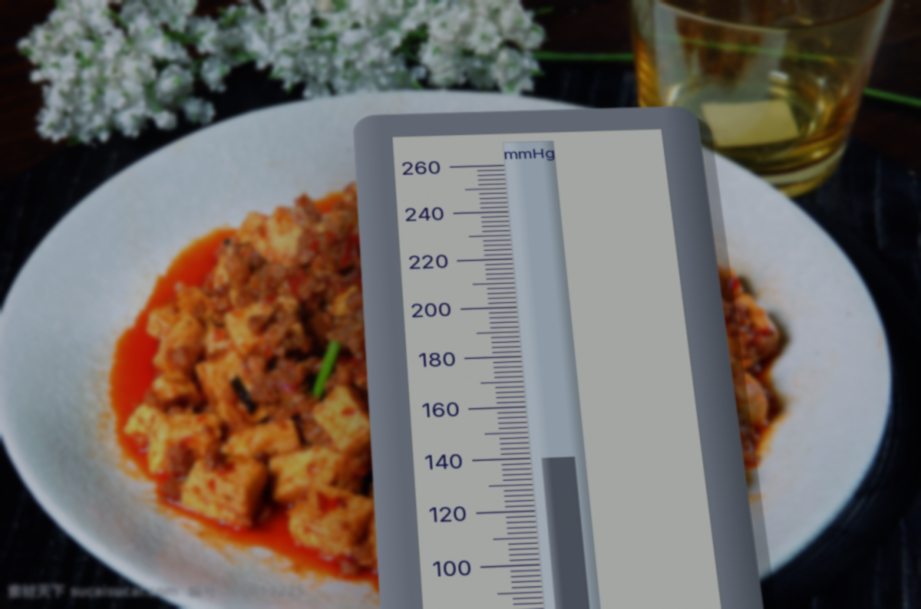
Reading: 140 mmHg
